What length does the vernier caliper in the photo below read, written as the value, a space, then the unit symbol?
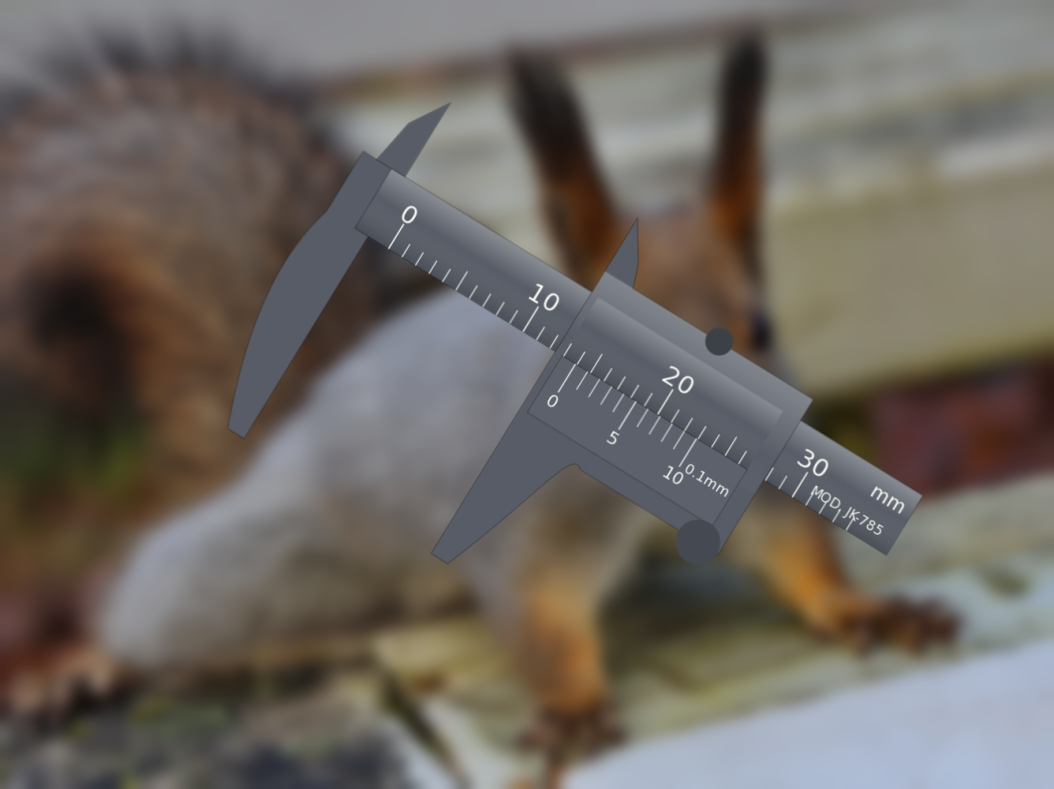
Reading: 13.9 mm
